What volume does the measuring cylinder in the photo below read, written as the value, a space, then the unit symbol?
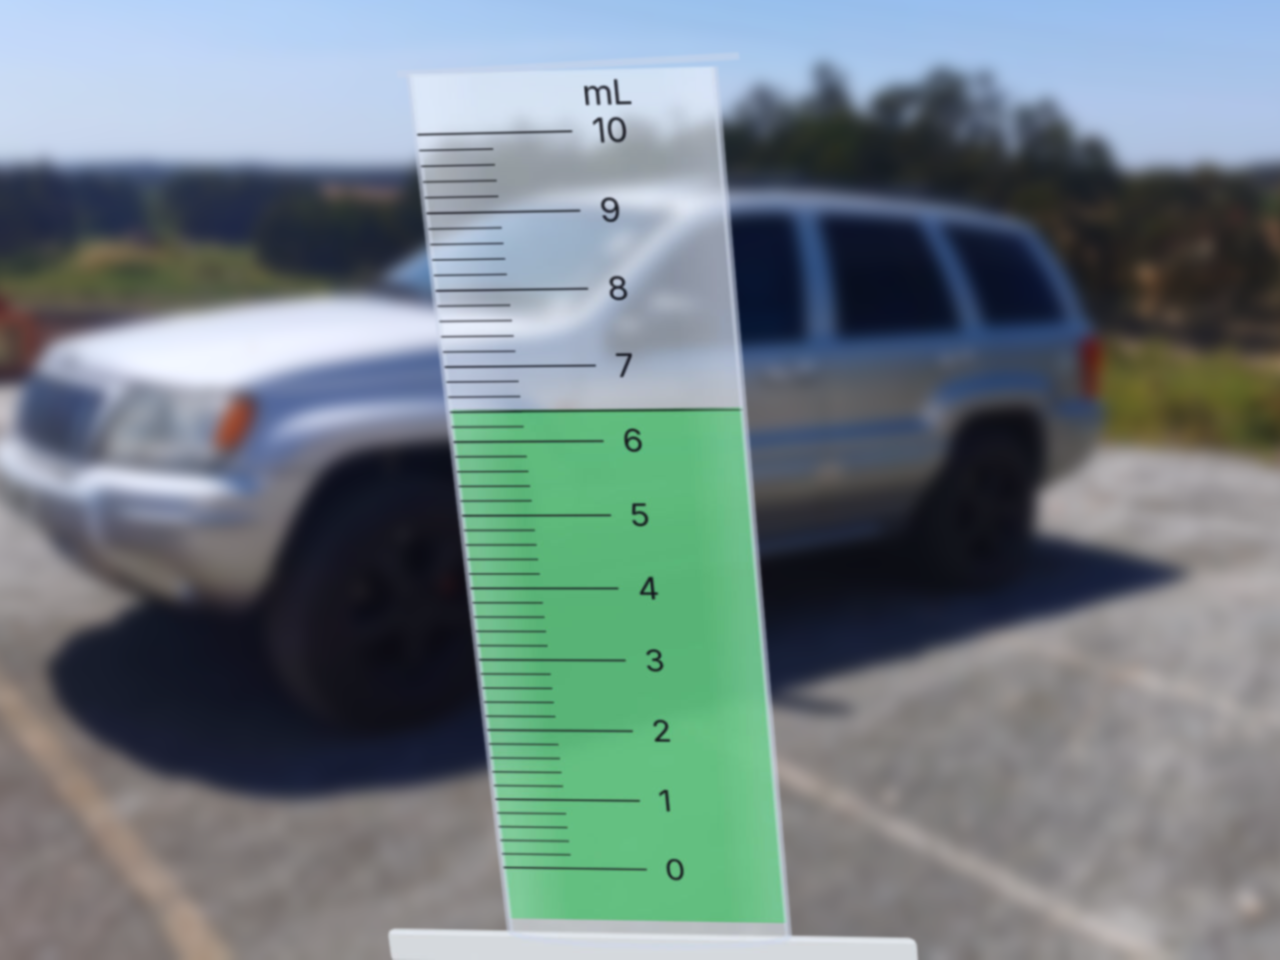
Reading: 6.4 mL
